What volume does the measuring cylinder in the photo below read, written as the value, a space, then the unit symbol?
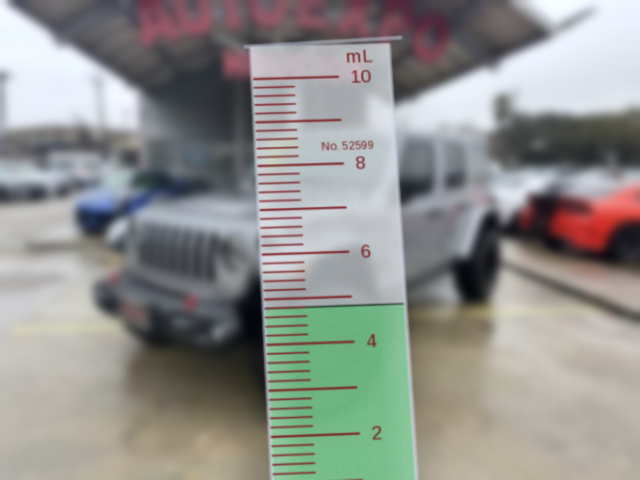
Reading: 4.8 mL
